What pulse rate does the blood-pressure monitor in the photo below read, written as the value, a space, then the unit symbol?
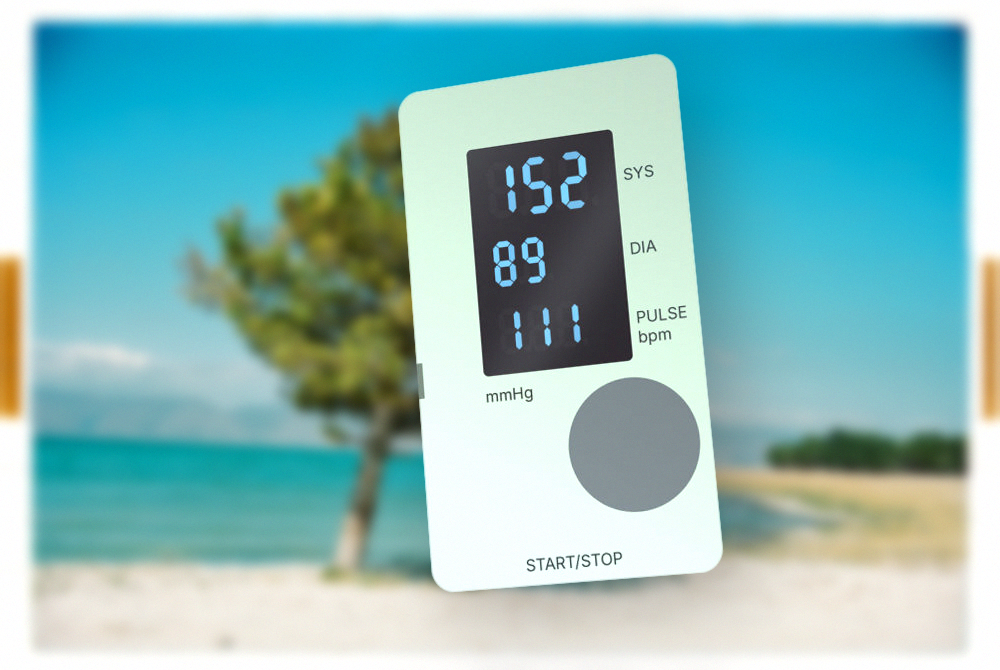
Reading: 111 bpm
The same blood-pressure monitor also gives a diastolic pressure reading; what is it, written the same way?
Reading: 89 mmHg
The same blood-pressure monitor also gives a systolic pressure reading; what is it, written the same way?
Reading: 152 mmHg
